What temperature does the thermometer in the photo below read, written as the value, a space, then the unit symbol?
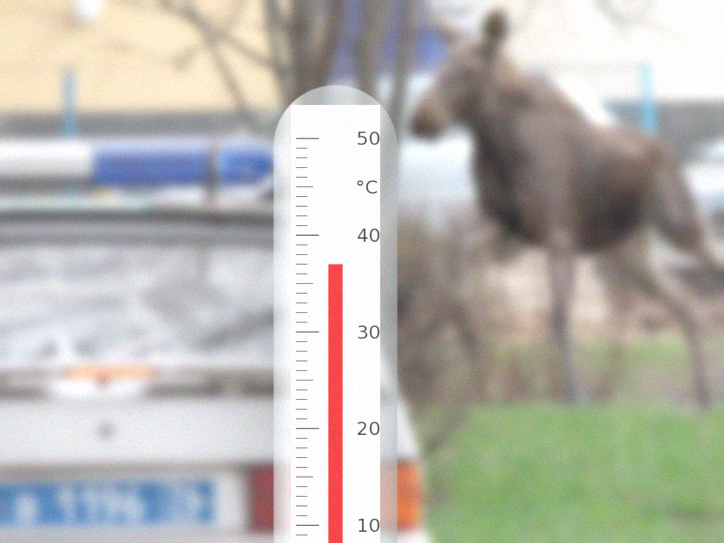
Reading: 37 °C
